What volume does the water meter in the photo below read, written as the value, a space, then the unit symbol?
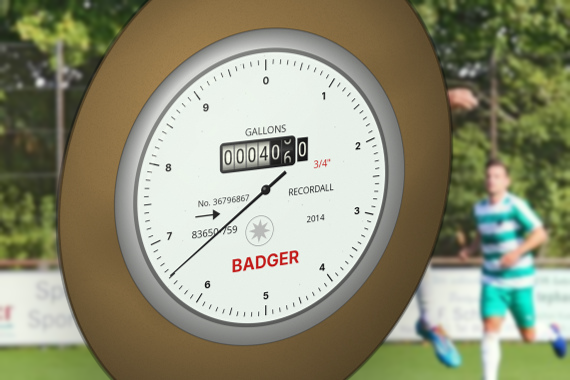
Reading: 4056.5 gal
